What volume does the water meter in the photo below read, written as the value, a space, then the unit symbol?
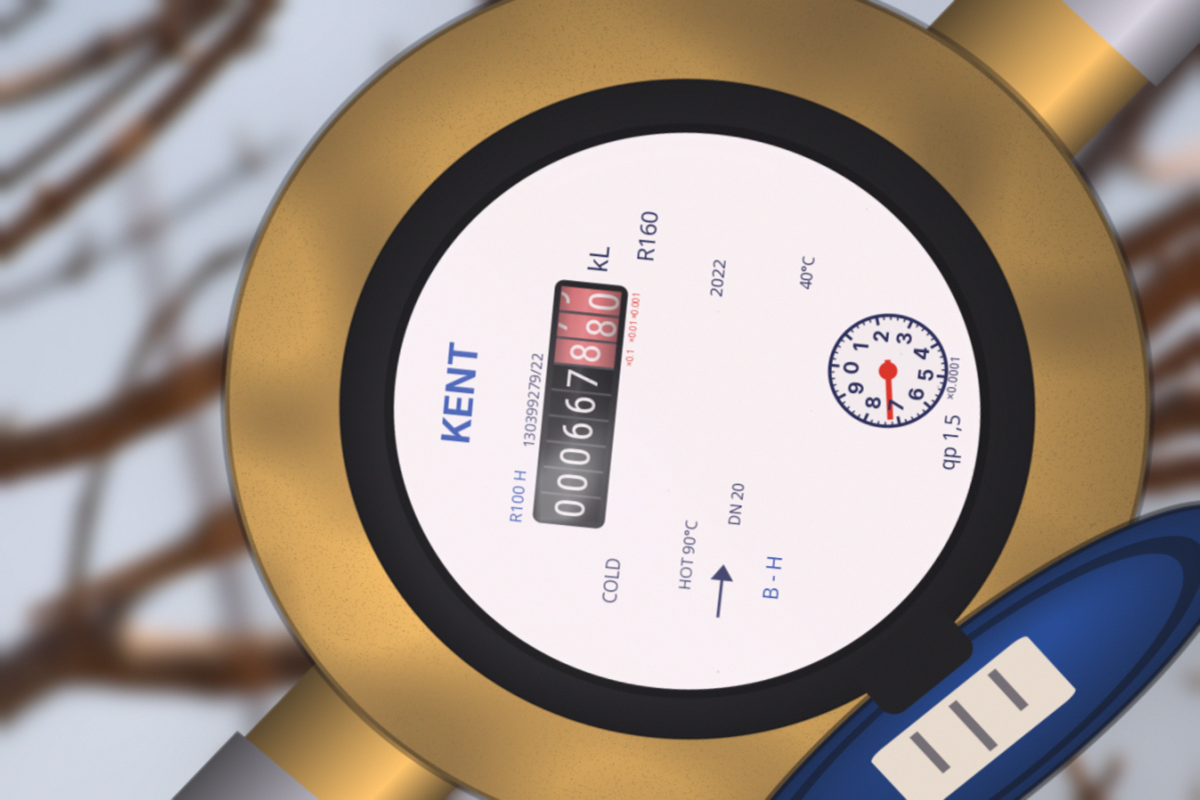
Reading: 667.8797 kL
